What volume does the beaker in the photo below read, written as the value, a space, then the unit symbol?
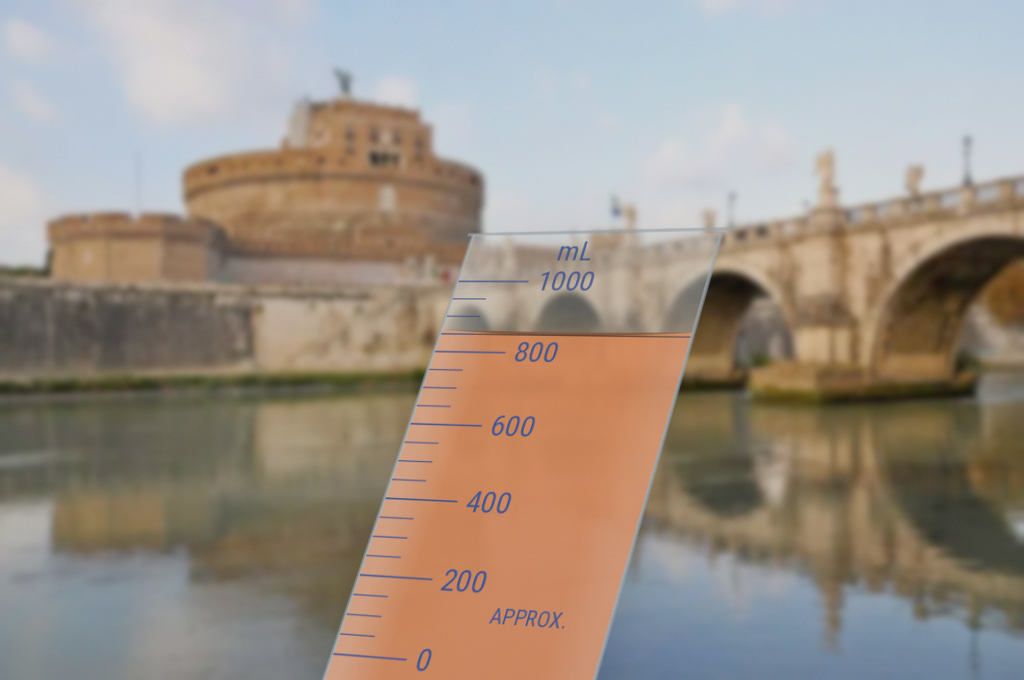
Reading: 850 mL
